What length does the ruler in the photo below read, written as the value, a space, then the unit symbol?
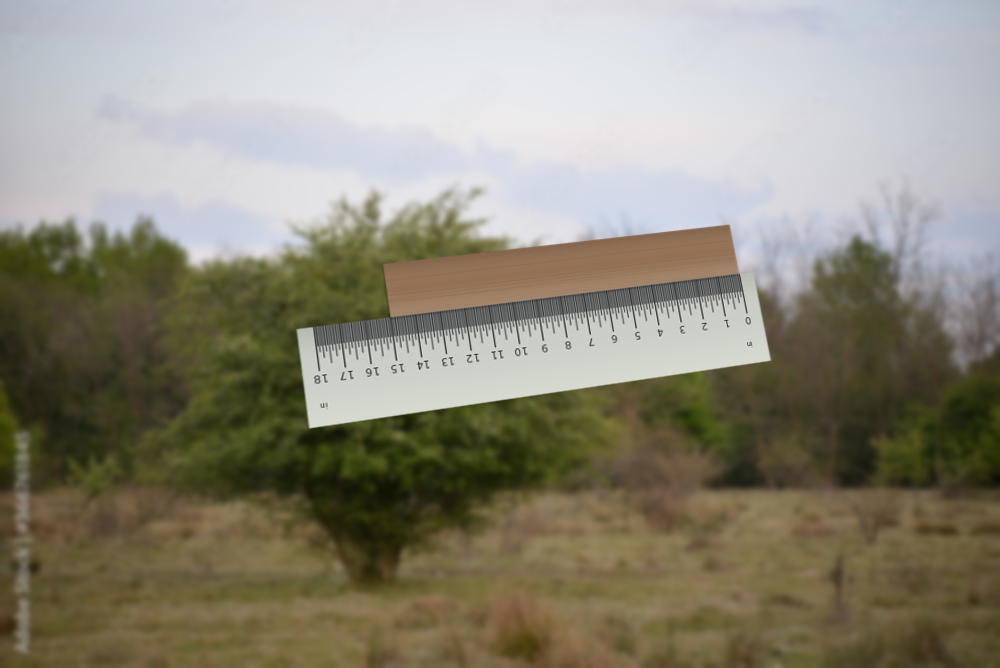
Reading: 15 in
